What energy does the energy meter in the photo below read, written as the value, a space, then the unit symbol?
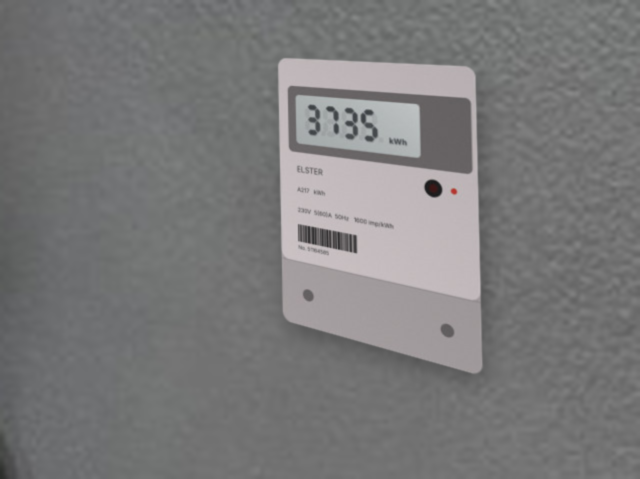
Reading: 3735 kWh
